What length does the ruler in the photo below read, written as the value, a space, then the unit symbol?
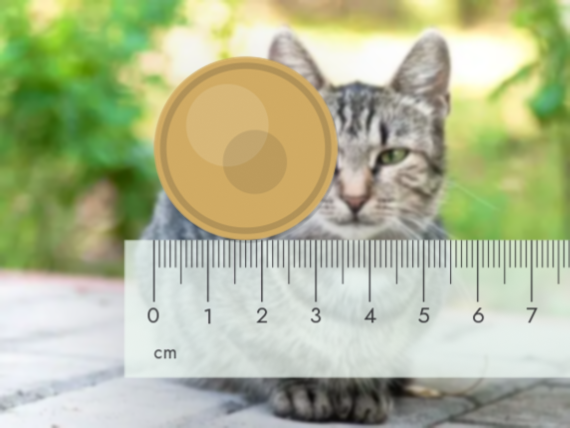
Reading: 3.4 cm
